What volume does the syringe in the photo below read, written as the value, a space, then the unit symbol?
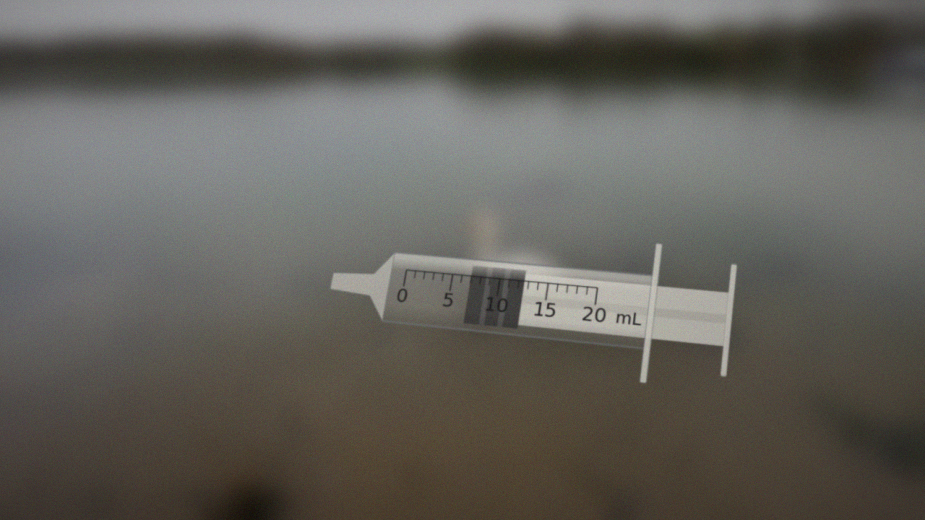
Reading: 7 mL
